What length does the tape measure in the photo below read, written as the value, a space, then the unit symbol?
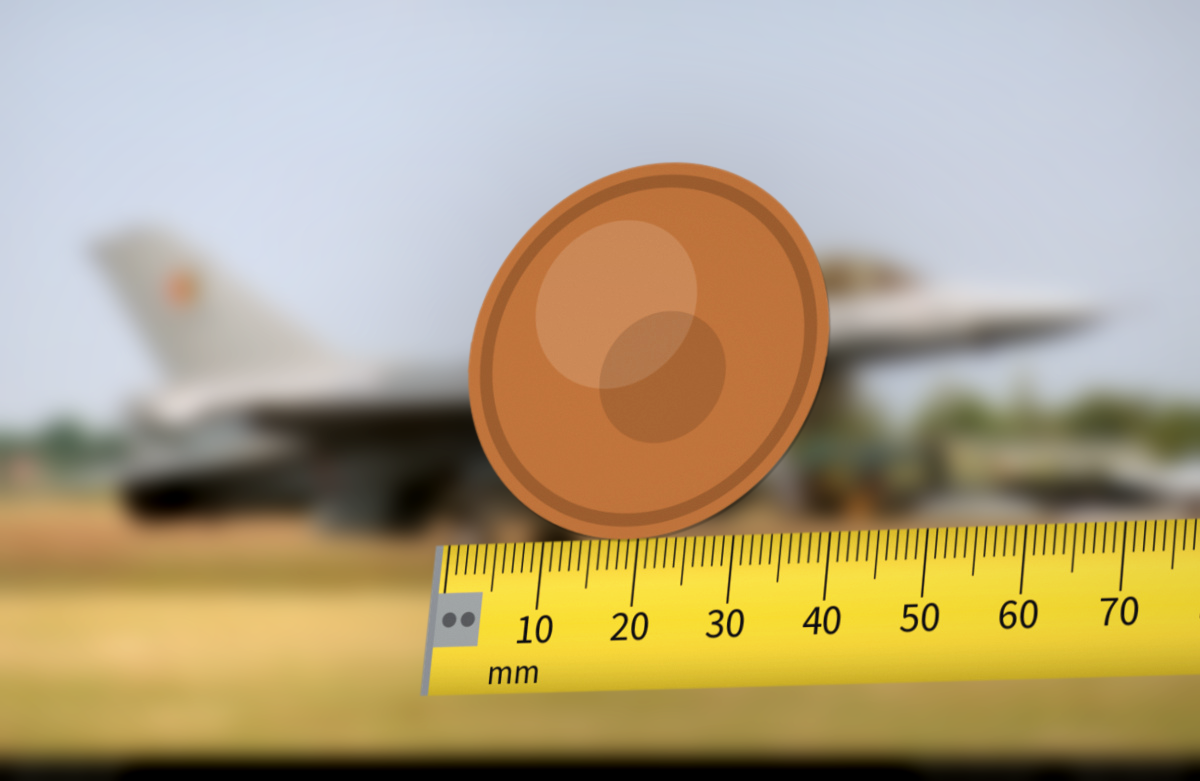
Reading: 38 mm
